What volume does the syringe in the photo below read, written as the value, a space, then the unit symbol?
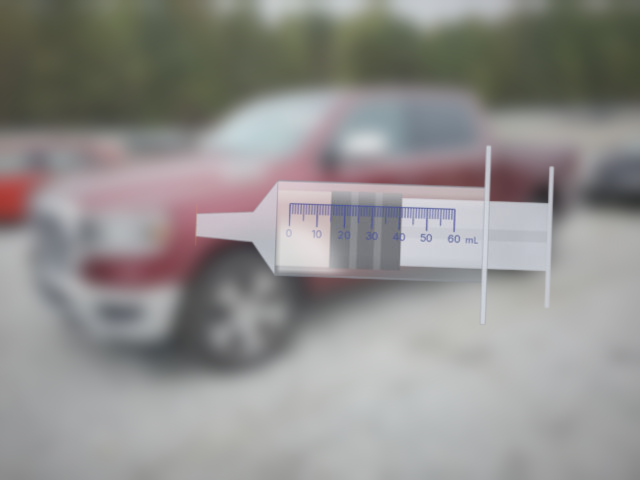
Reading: 15 mL
